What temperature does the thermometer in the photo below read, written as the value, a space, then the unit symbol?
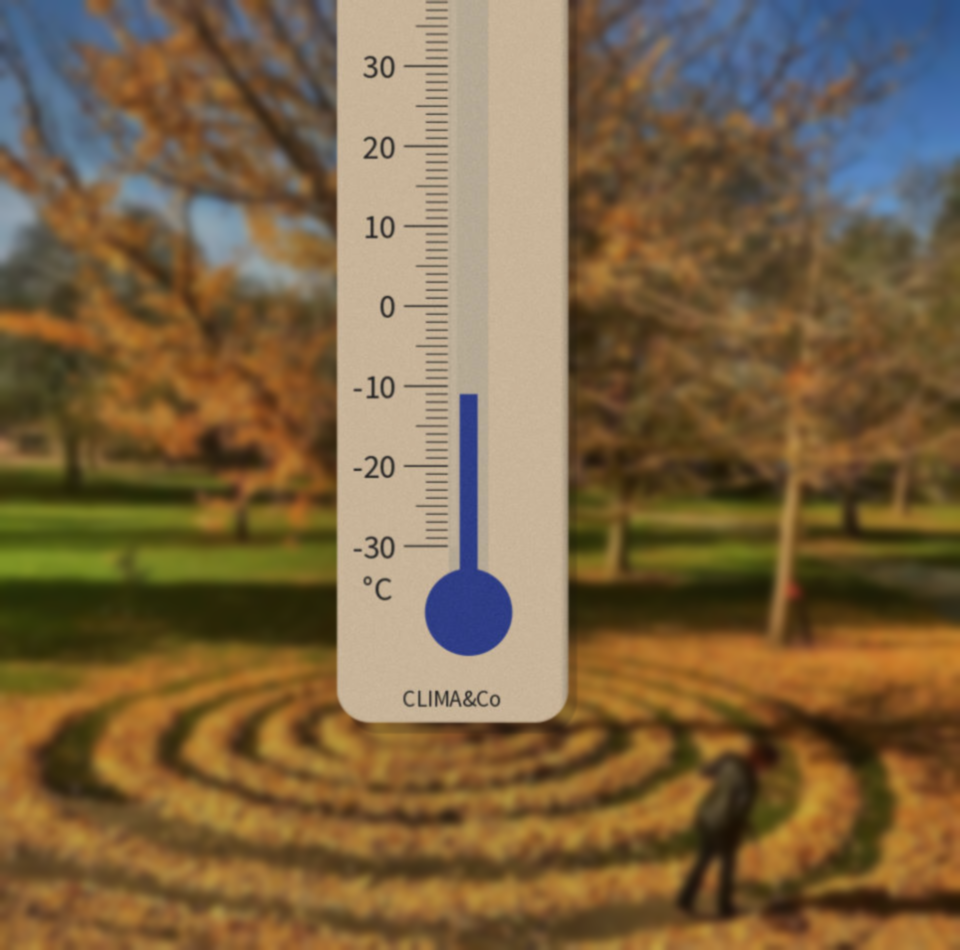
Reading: -11 °C
